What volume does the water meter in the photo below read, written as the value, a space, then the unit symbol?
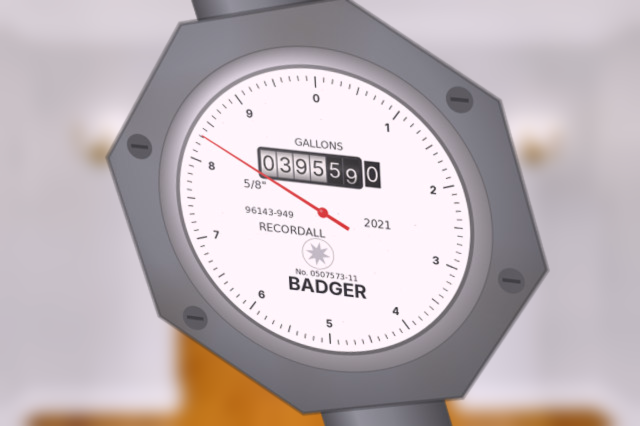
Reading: 395588.3 gal
